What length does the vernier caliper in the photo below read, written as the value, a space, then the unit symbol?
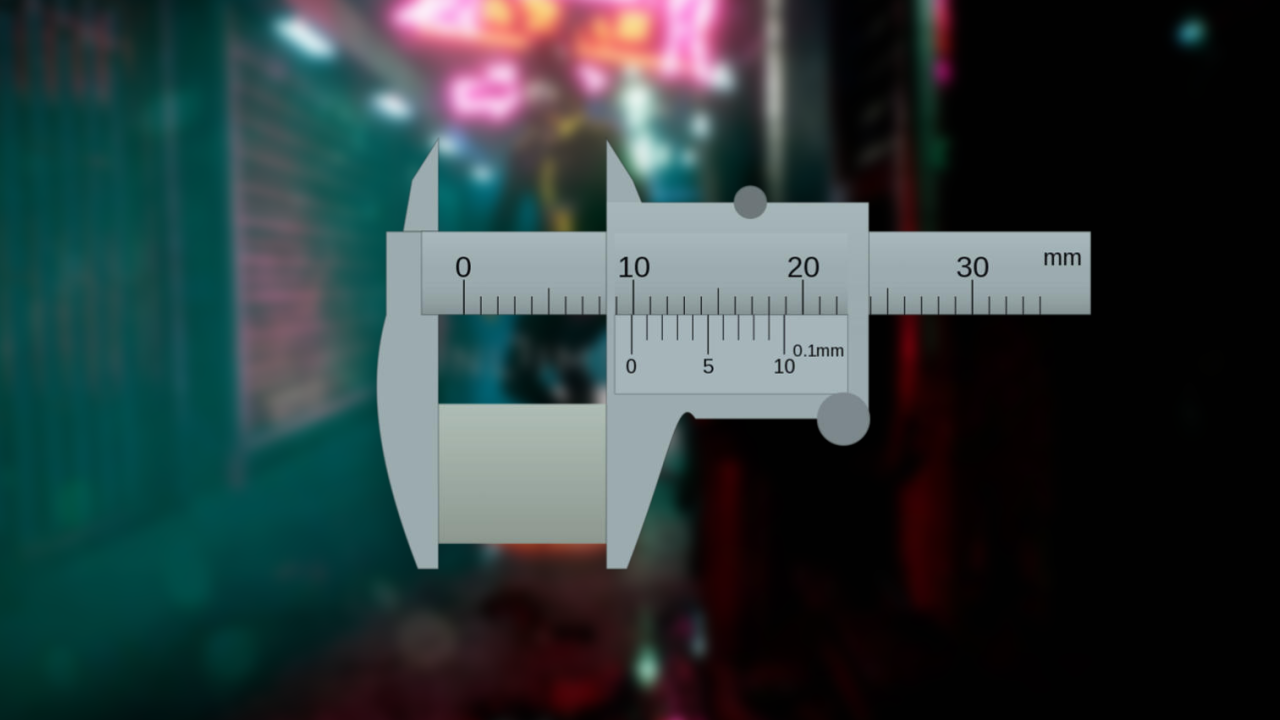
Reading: 9.9 mm
